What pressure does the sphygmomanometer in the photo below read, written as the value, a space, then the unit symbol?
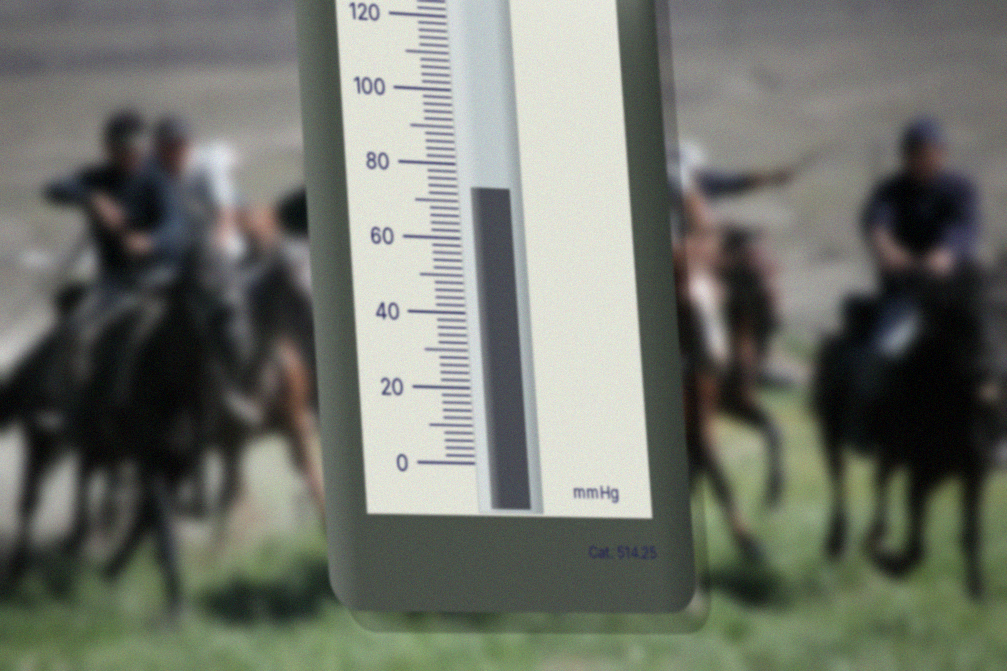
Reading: 74 mmHg
